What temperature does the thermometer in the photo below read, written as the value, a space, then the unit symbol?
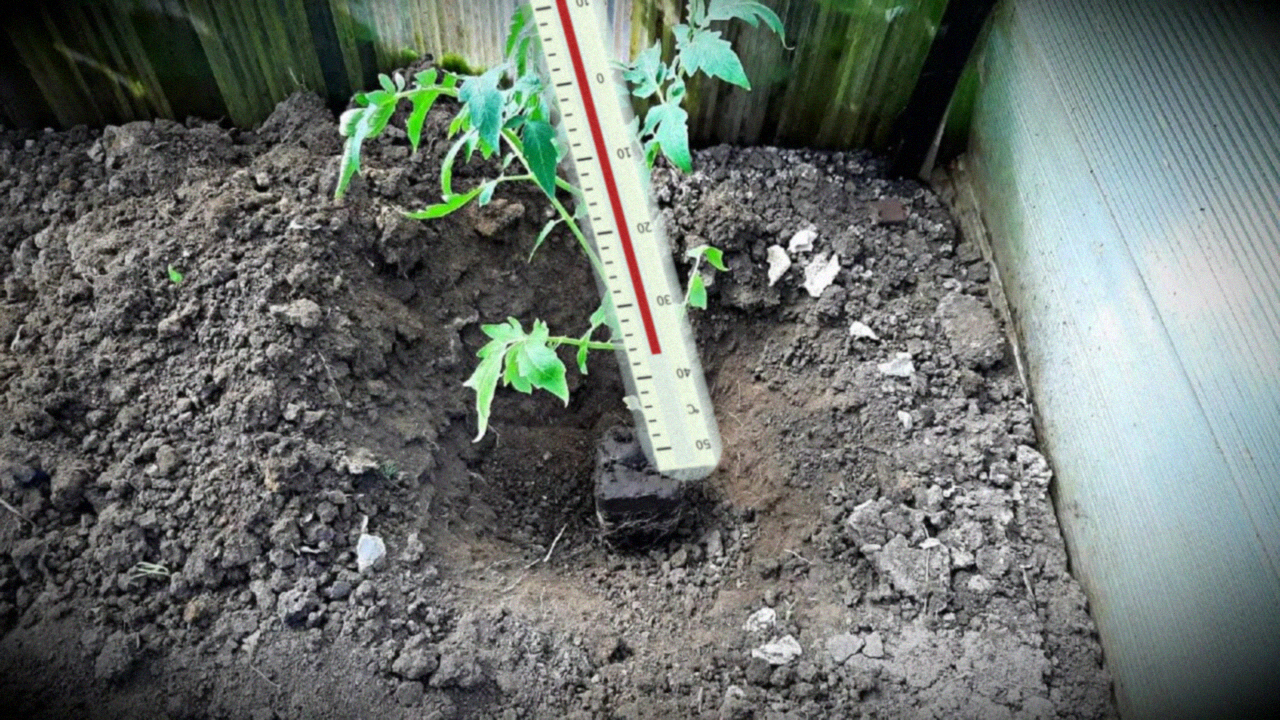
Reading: 37 °C
